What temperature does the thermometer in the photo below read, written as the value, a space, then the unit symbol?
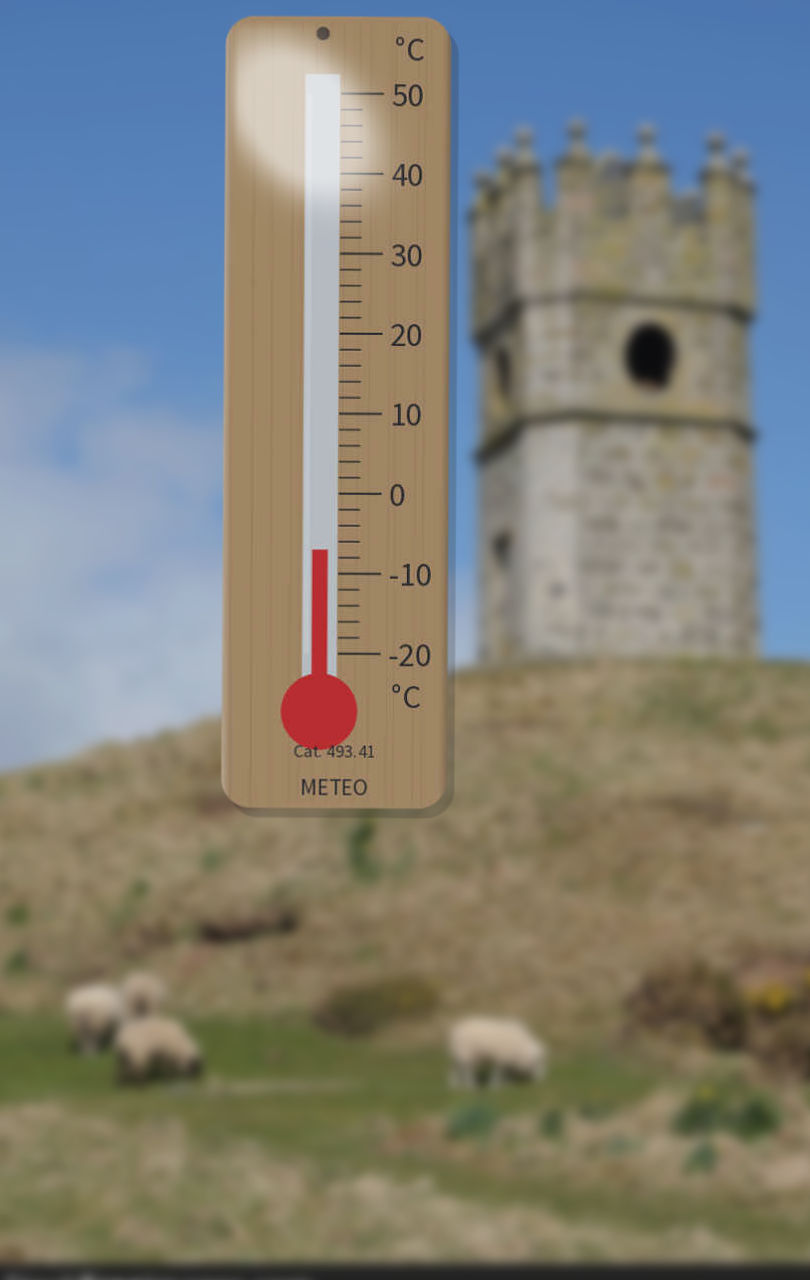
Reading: -7 °C
